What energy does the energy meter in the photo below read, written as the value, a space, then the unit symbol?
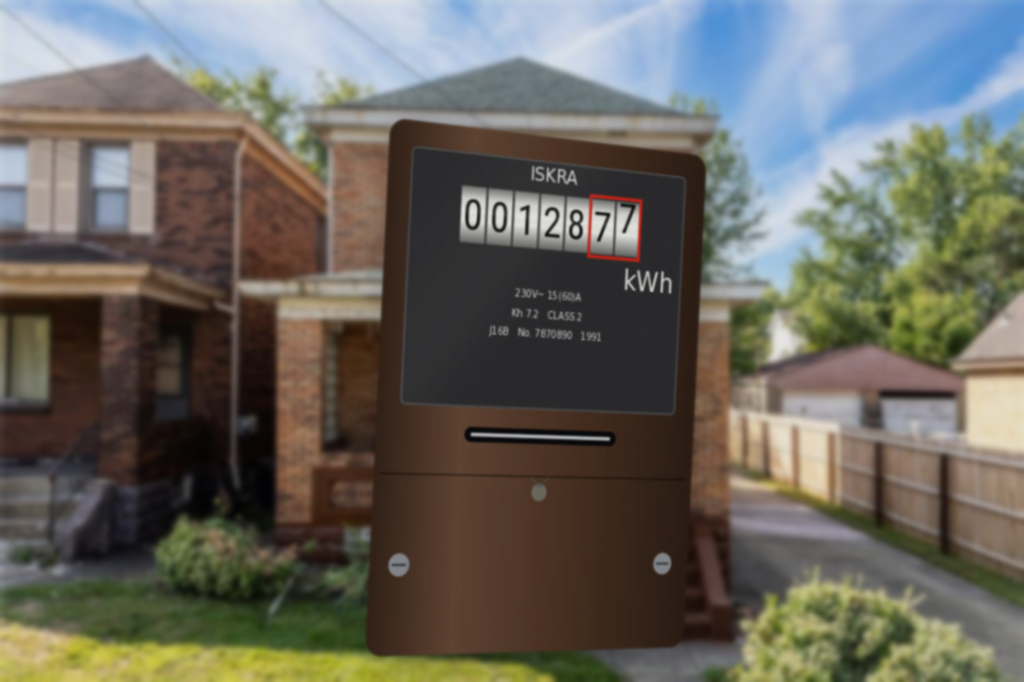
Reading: 128.77 kWh
